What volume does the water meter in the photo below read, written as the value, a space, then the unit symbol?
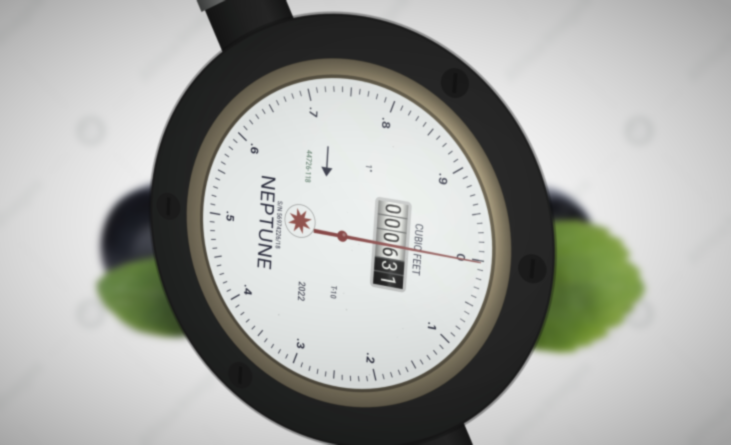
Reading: 631.00 ft³
